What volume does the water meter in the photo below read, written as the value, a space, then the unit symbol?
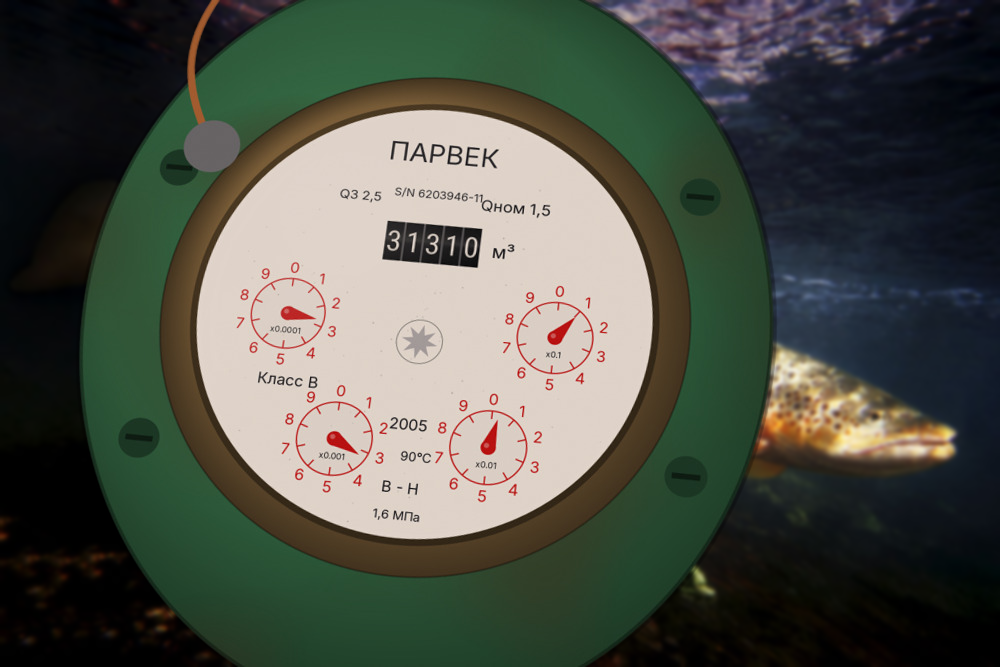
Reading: 31310.1032 m³
